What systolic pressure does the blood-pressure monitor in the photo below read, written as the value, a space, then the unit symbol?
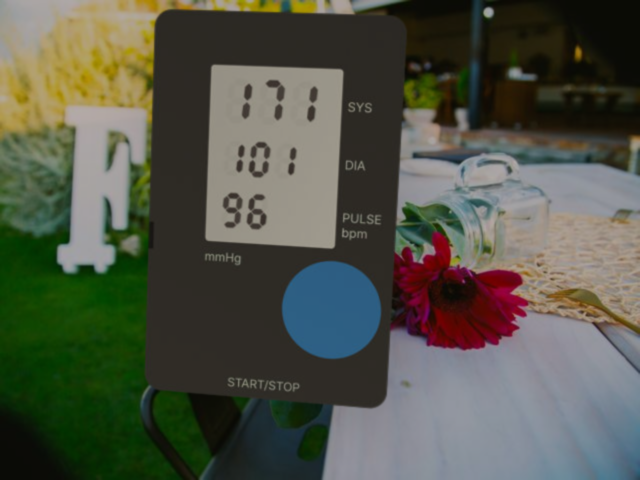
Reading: 171 mmHg
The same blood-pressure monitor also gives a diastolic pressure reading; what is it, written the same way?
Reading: 101 mmHg
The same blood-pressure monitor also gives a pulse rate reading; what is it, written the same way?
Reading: 96 bpm
